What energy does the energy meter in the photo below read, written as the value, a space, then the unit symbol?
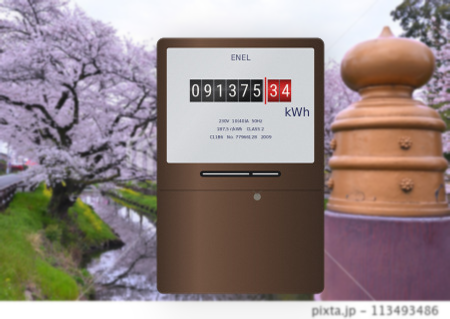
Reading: 91375.34 kWh
